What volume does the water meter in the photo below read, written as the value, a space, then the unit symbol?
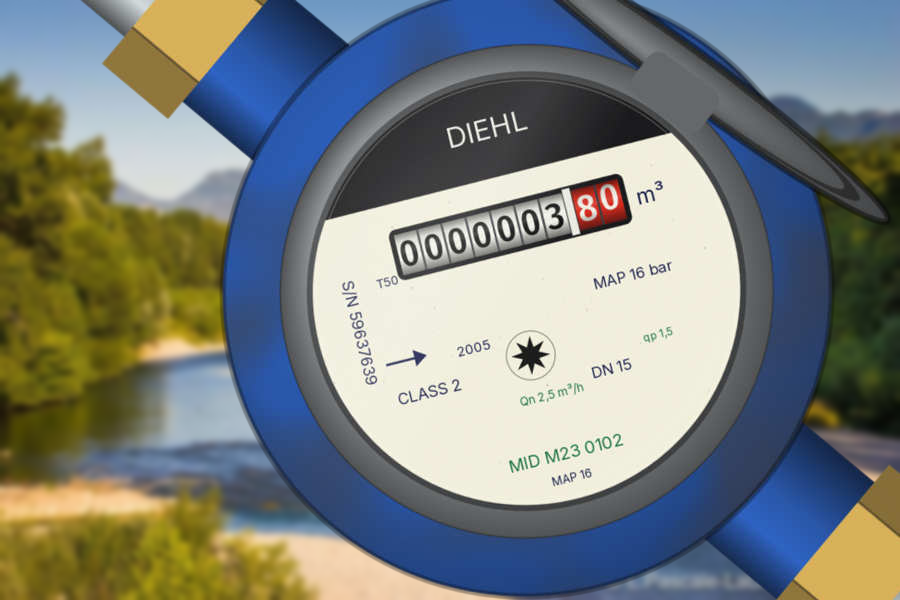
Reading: 3.80 m³
